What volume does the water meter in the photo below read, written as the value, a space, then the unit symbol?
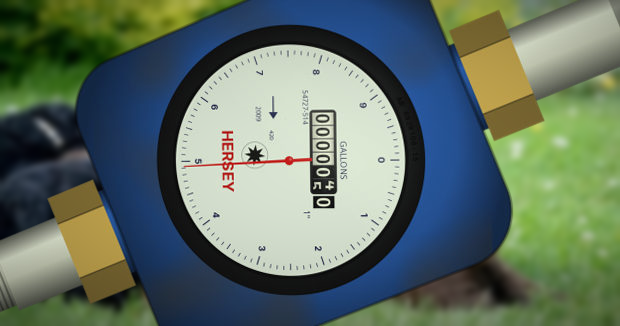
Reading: 44.9 gal
